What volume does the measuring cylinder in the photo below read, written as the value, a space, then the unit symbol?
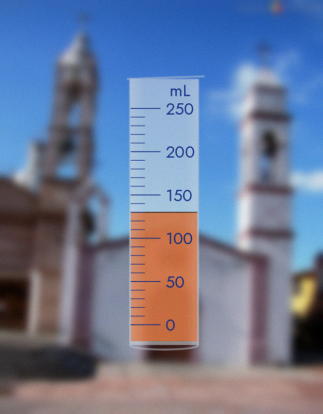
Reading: 130 mL
